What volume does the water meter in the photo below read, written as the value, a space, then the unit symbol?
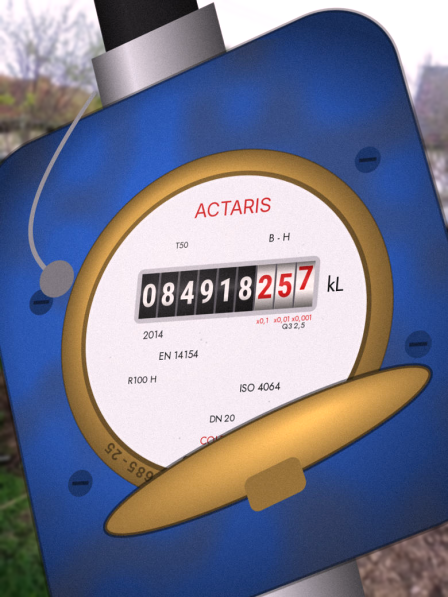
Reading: 84918.257 kL
